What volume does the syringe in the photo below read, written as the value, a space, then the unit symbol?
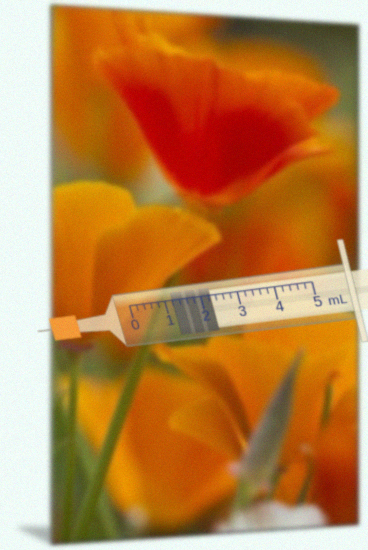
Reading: 1.2 mL
